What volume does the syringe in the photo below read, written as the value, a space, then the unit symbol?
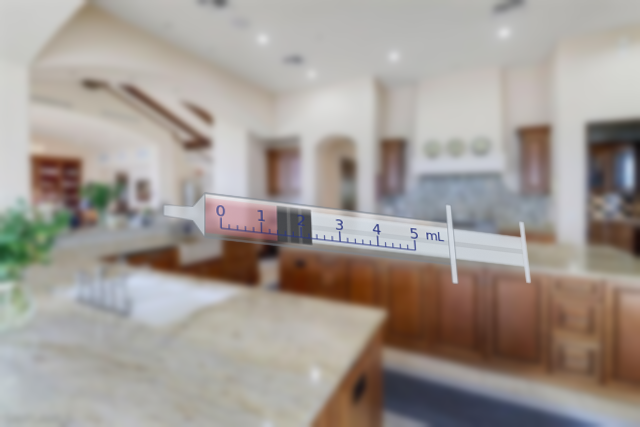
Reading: 1.4 mL
